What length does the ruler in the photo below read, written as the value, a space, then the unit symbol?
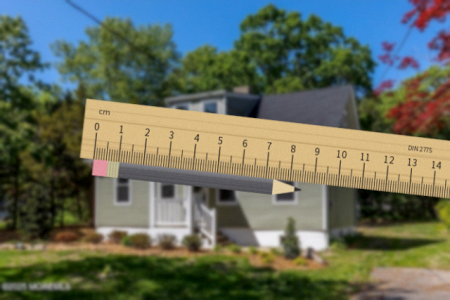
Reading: 8.5 cm
